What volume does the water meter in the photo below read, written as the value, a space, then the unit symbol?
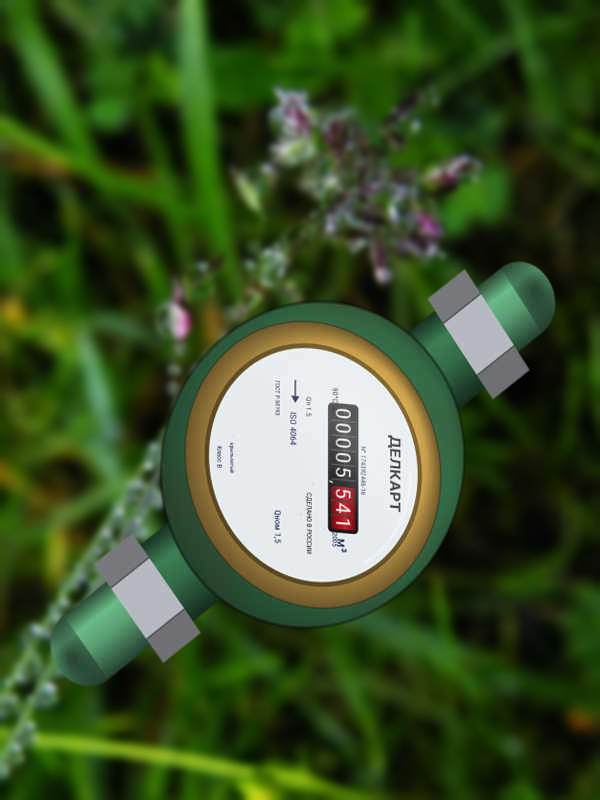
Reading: 5.541 m³
